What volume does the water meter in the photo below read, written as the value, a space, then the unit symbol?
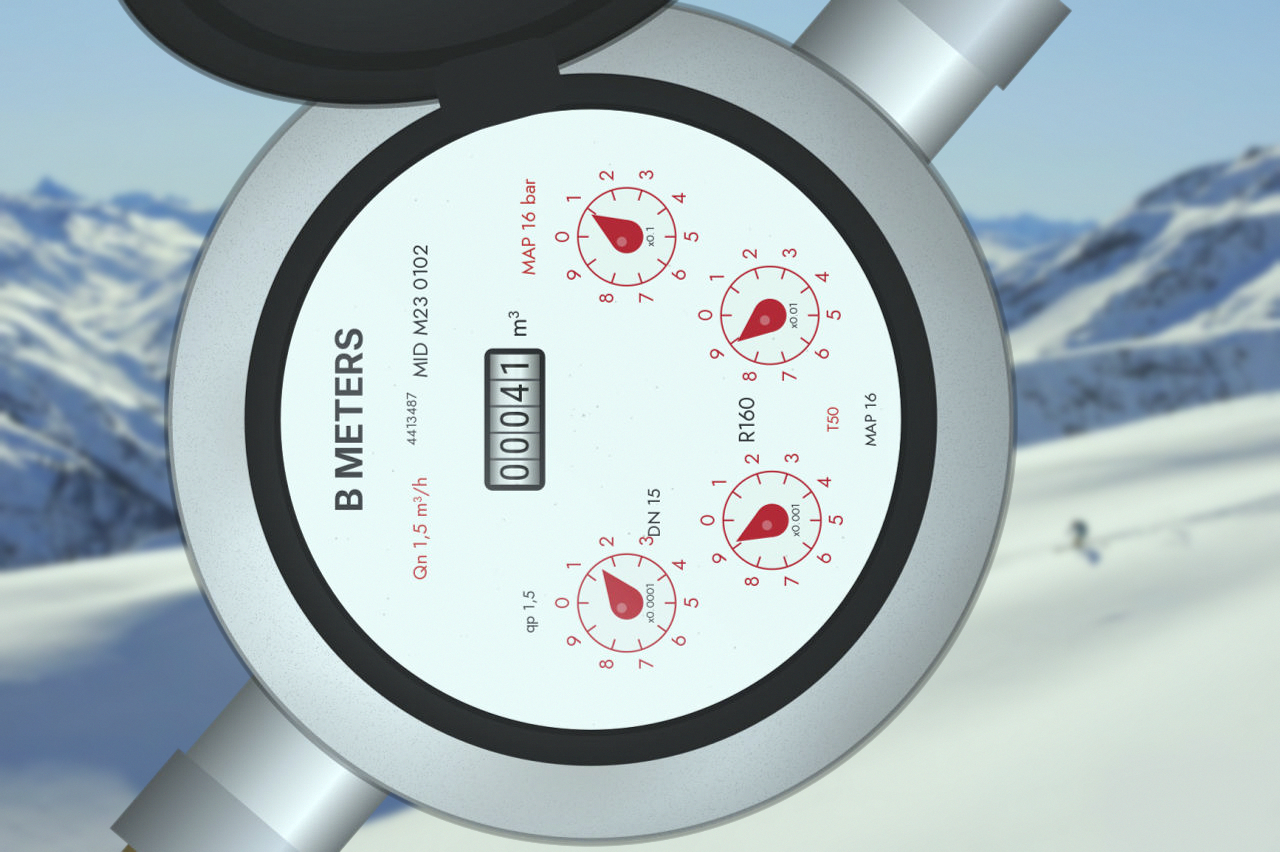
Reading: 41.0891 m³
